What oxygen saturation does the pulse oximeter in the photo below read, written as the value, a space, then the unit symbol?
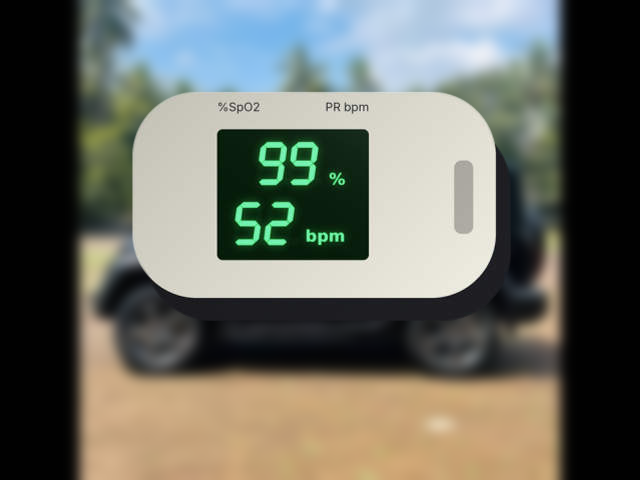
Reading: 99 %
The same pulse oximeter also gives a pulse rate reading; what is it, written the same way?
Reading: 52 bpm
